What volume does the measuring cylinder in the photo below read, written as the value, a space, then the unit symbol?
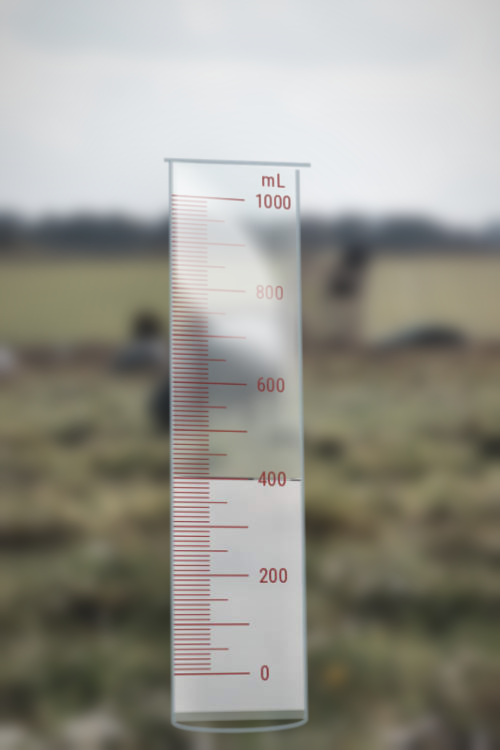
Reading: 400 mL
